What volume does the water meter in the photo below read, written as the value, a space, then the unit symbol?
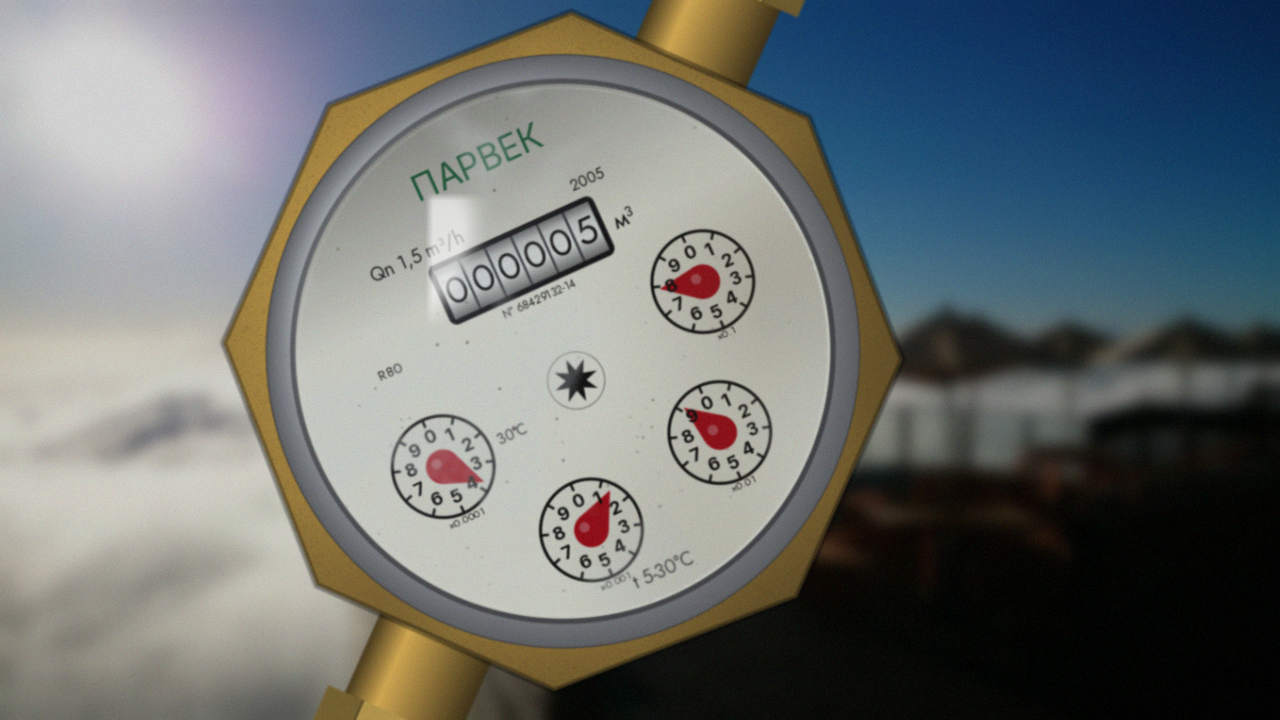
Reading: 5.7913 m³
